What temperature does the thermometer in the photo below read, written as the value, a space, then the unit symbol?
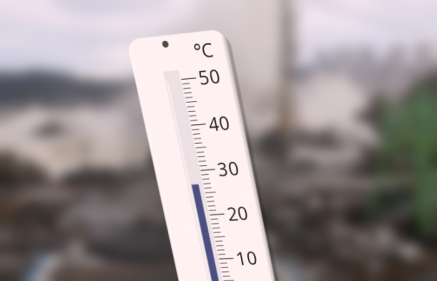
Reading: 27 °C
